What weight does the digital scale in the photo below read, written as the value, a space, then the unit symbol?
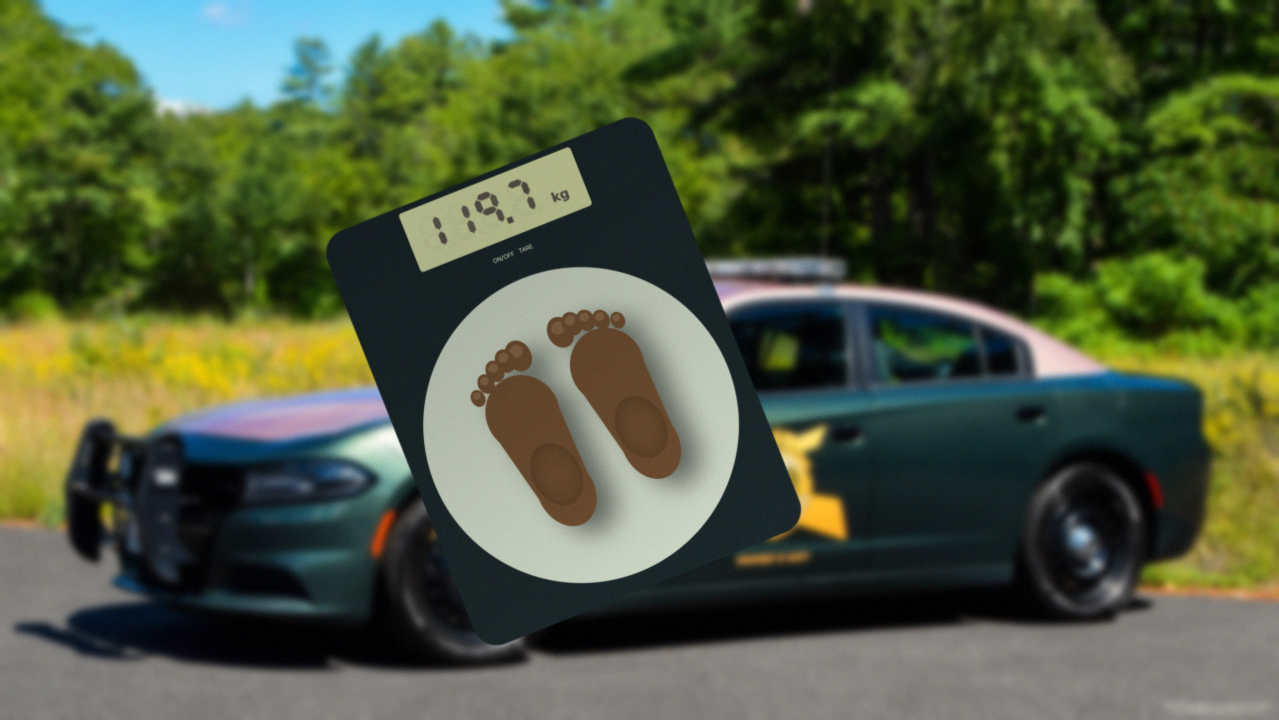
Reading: 119.7 kg
